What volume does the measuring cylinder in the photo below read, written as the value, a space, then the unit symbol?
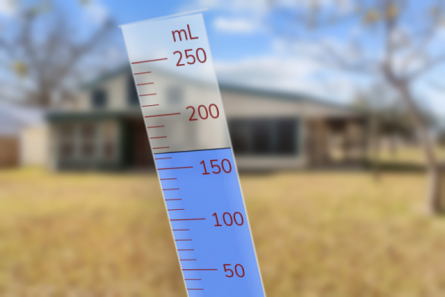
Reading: 165 mL
